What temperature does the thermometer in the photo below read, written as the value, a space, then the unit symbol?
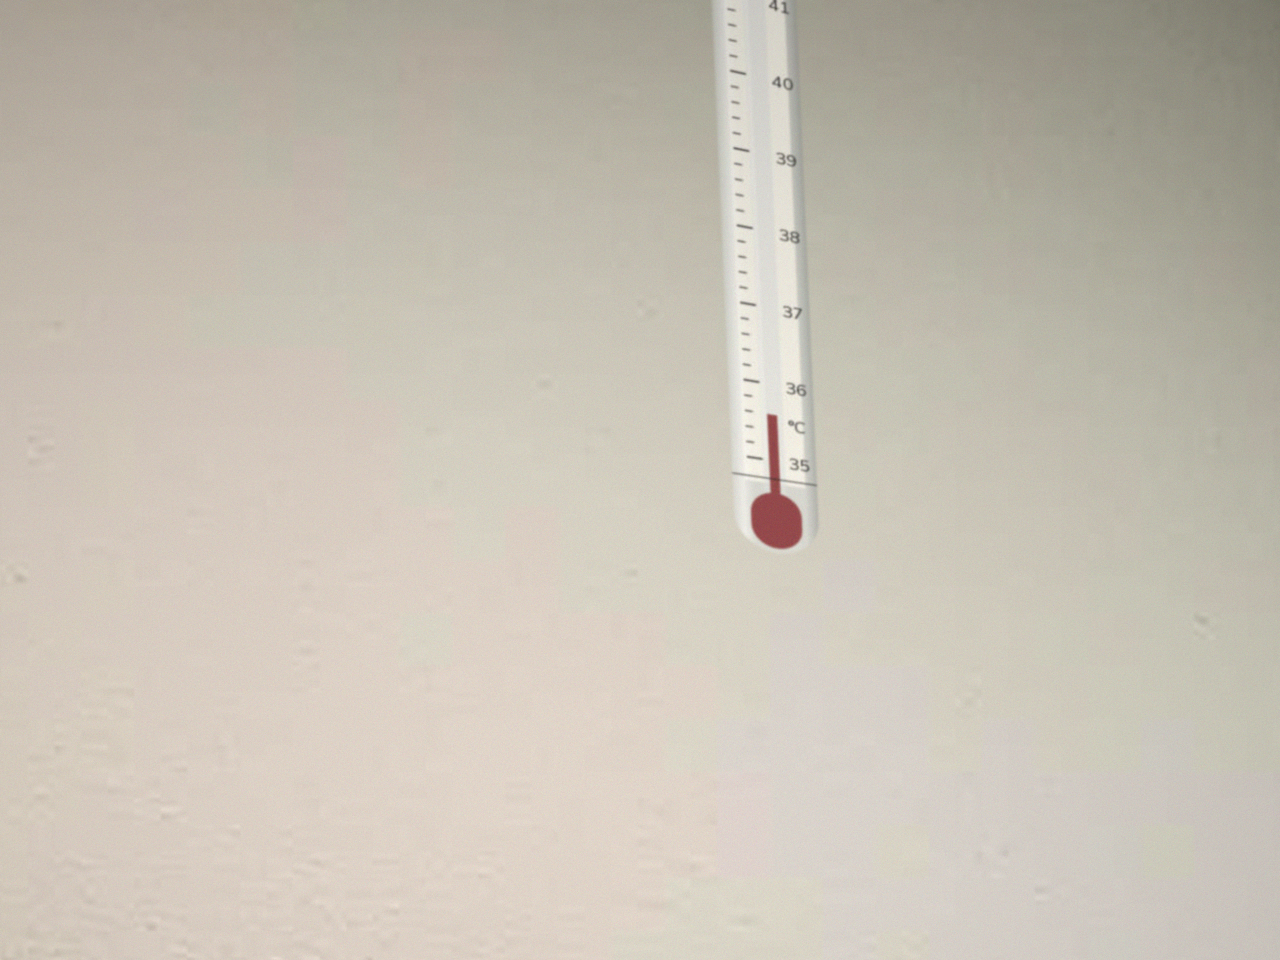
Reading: 35.6 °C
